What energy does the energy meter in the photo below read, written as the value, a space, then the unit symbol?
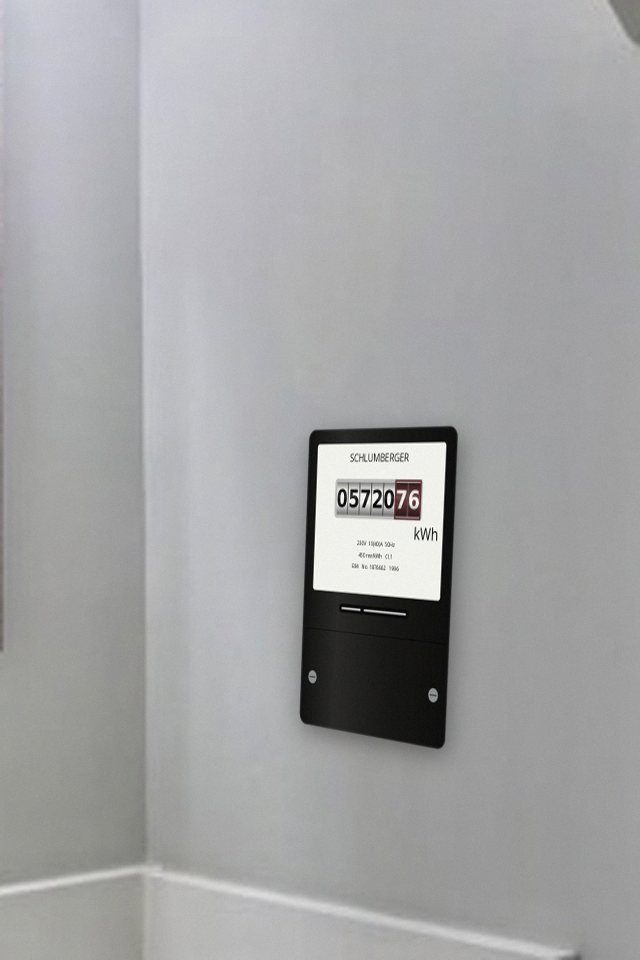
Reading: 5720.76 kWh
